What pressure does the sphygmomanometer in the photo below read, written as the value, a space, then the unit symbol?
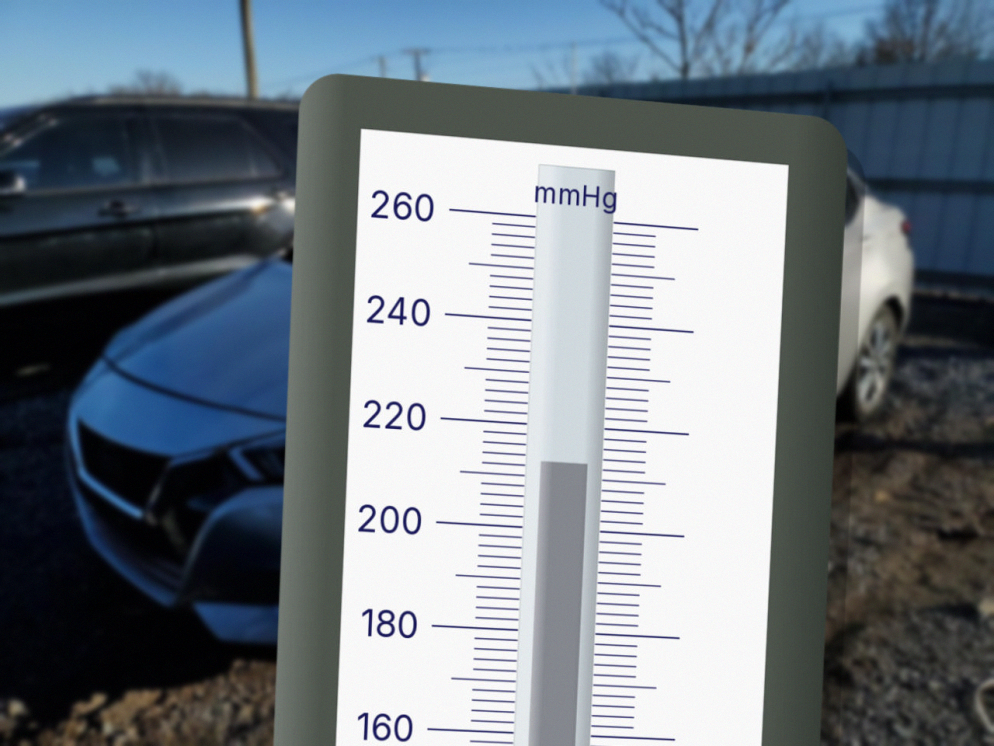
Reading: 213 mmHg
